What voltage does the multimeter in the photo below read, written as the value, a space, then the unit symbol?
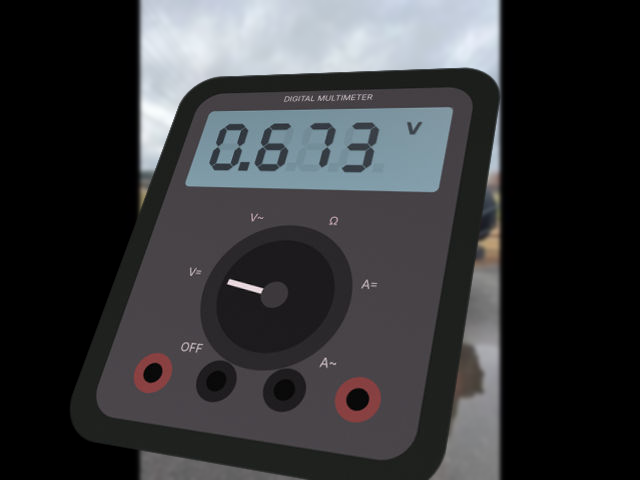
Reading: 0.673 V
